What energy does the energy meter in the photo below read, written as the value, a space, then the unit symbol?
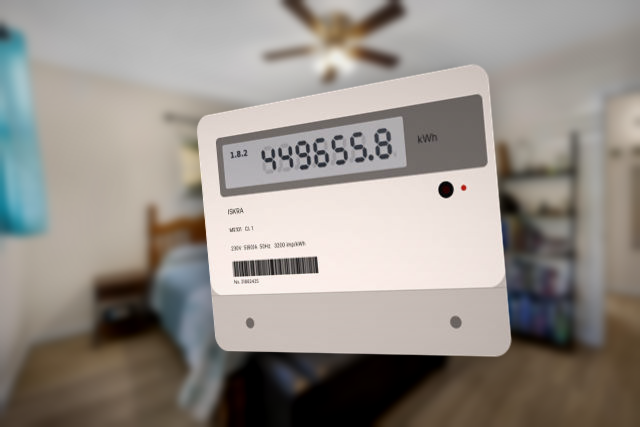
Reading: 449655.8 kWh
